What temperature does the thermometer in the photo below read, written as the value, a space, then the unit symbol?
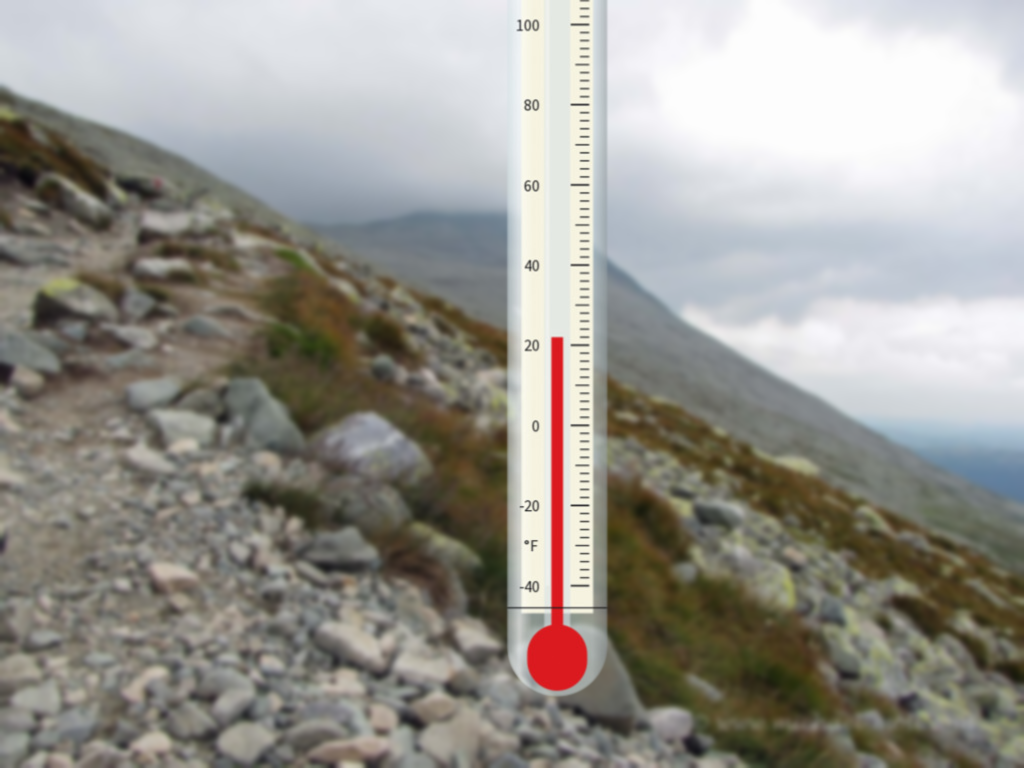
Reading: 22 °F
